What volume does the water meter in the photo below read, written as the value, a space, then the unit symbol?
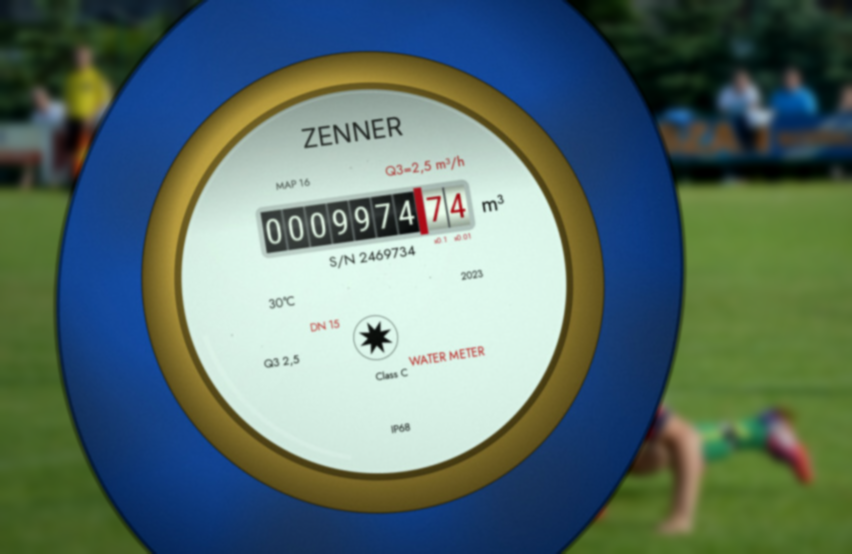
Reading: 9974.74 m³
